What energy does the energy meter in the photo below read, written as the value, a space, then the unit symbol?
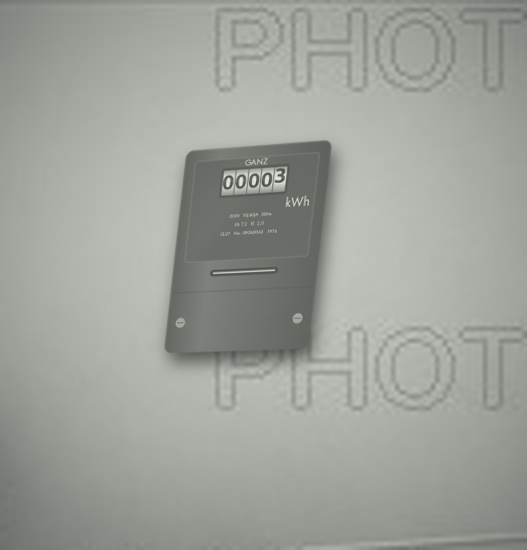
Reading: 3 kWh
